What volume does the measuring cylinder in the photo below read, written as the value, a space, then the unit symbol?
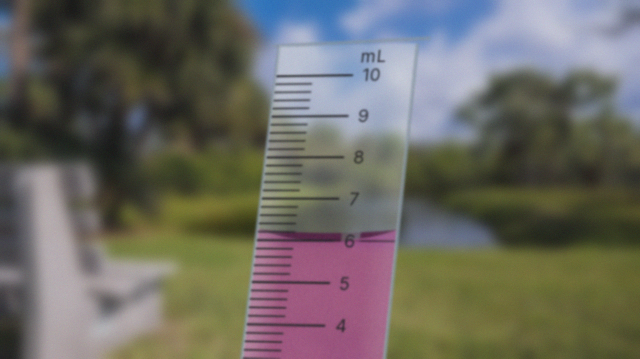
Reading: 6 mL
